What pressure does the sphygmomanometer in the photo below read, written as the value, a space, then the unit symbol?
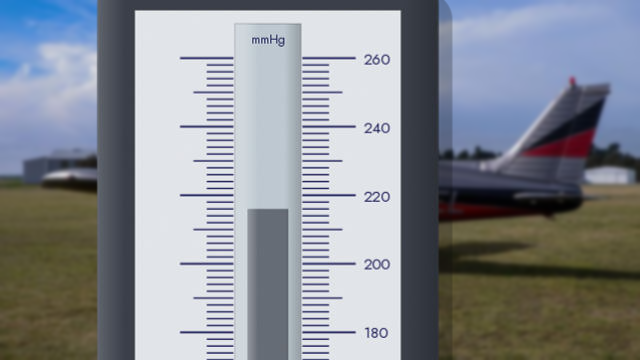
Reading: 216 mmHg
